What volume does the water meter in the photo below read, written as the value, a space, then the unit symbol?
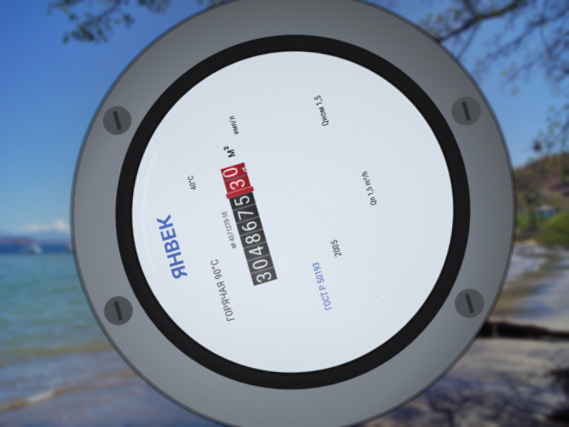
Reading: 3048675.30 m³
